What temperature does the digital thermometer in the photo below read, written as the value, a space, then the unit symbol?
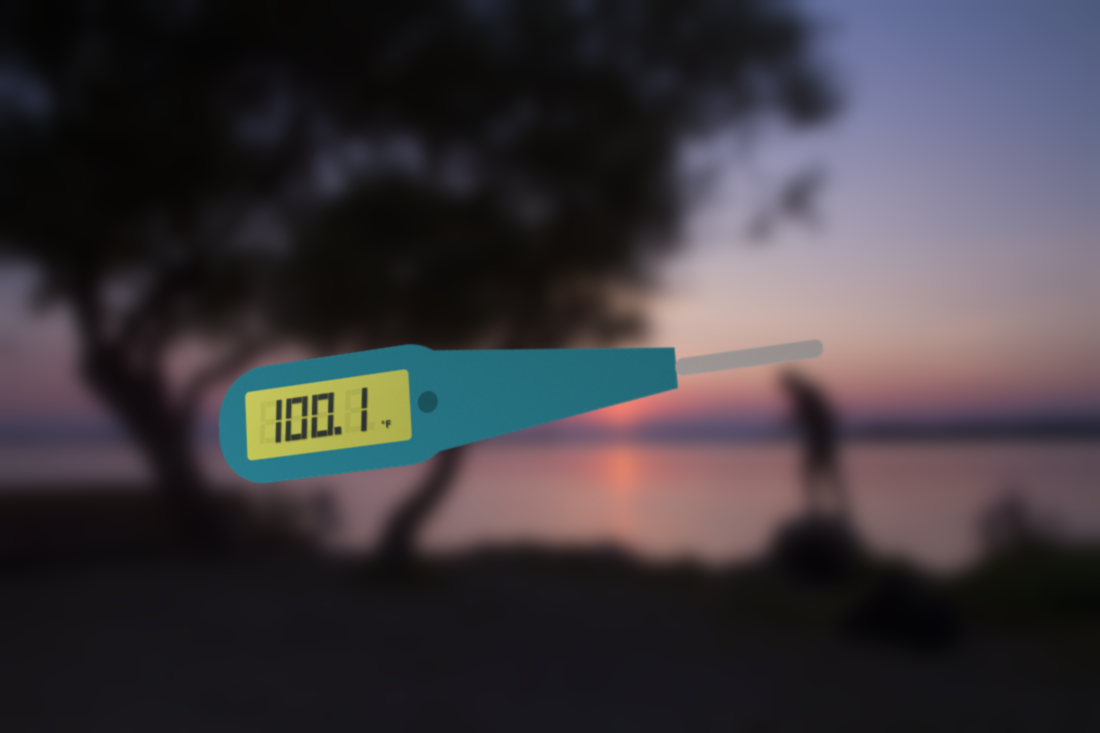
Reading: 100.1 °F
